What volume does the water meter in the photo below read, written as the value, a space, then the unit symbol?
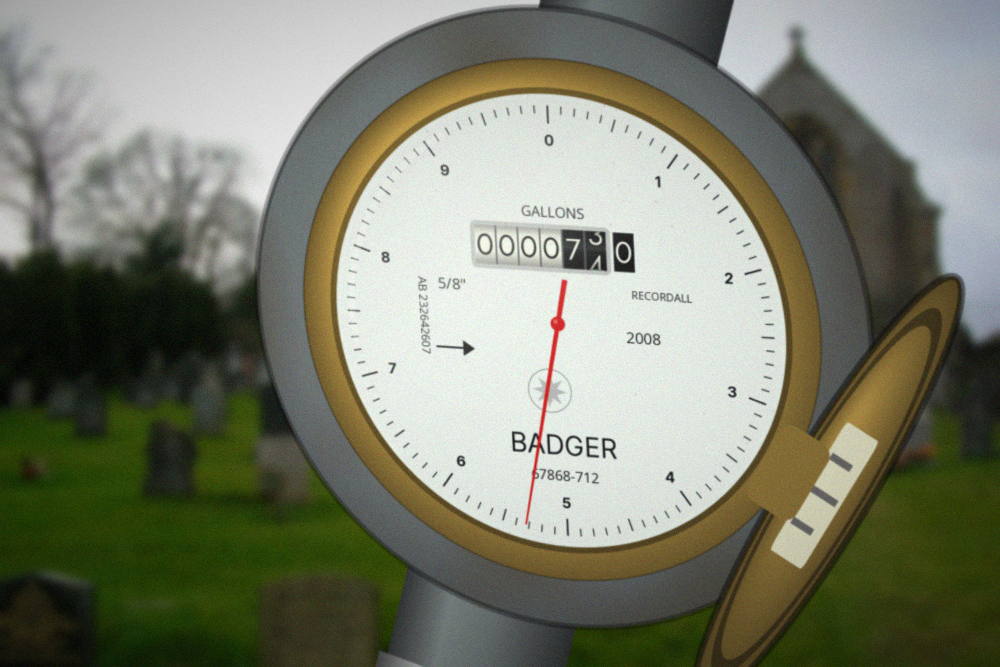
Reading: 735.3 gal
